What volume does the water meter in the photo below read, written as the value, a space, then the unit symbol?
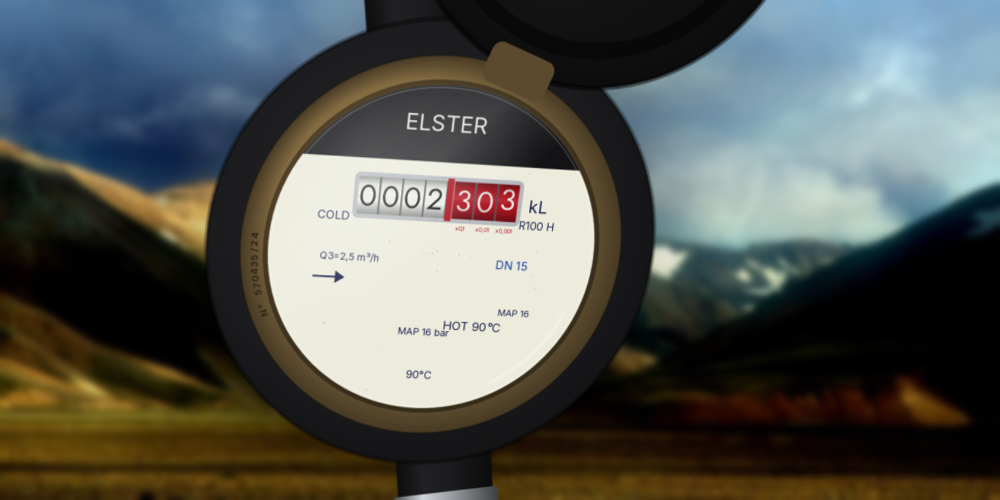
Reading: 2.303 kL
